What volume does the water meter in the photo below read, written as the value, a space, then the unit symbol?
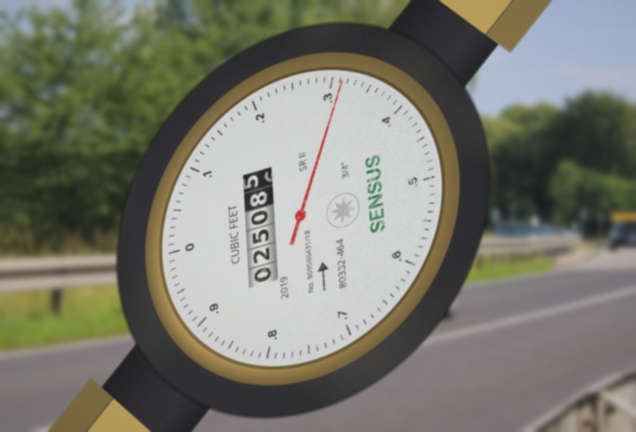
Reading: 25085.31 ft³
